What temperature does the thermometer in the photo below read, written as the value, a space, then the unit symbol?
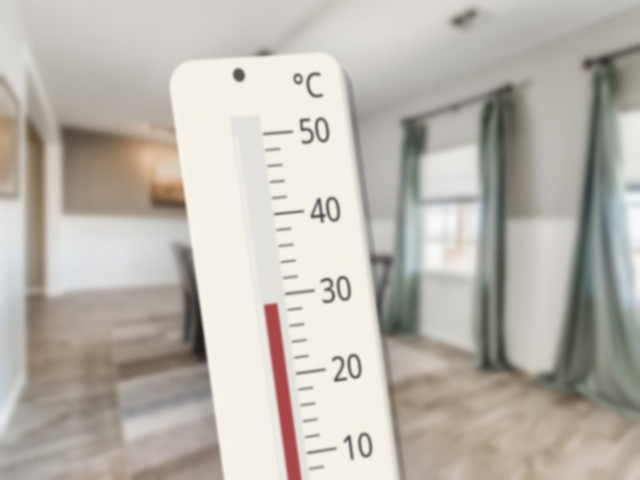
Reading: 29 °C
